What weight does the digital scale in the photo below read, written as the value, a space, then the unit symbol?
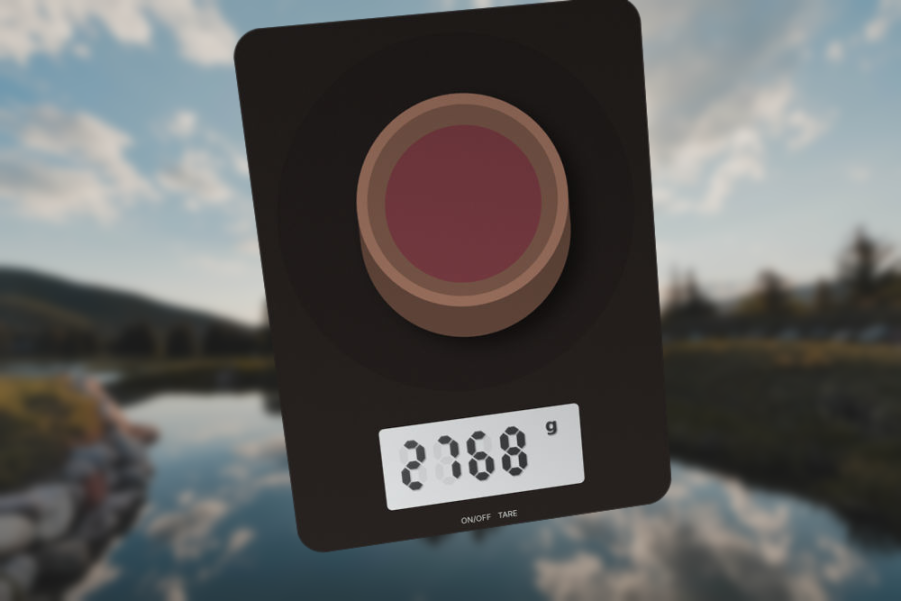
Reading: 2768 g
